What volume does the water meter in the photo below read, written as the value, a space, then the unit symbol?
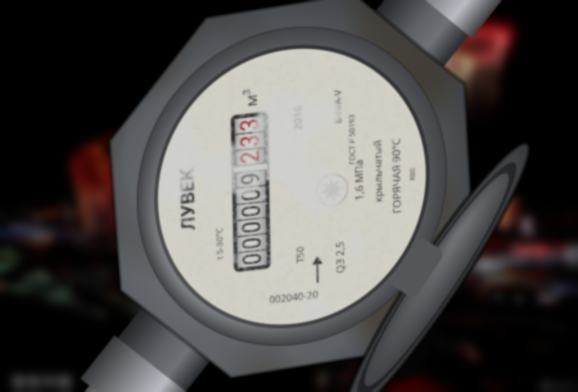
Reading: 9.233 m³
